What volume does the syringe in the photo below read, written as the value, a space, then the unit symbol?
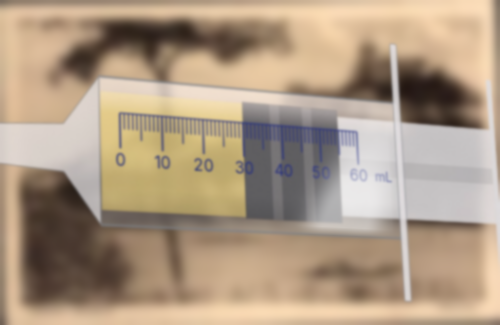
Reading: 30 mL
